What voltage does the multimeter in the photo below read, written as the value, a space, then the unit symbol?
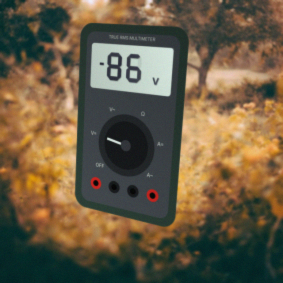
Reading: -86 V
